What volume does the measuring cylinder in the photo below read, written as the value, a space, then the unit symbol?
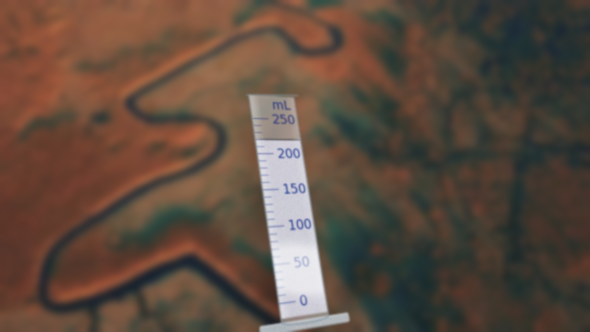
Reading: 220 mL
